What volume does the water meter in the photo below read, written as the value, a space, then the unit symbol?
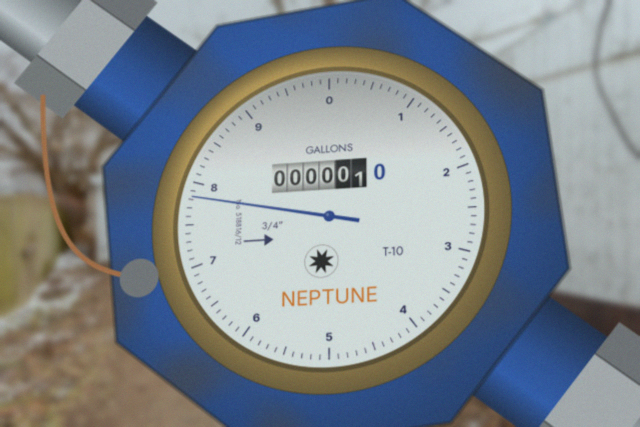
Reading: 7.8 gal
